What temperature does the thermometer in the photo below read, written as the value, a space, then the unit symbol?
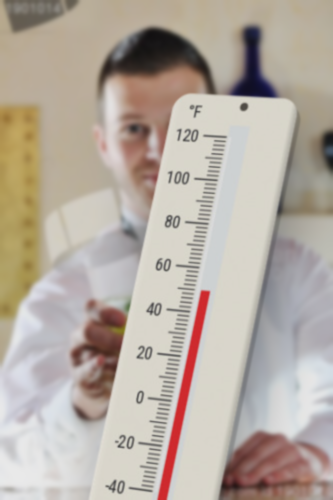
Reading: 50 °F
